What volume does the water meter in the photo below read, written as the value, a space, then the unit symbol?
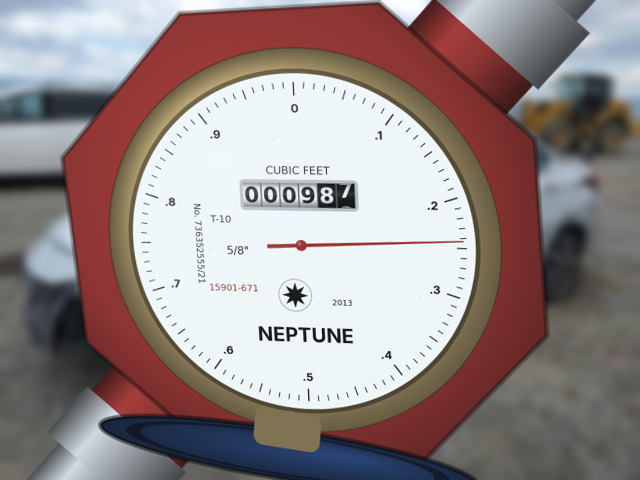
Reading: 987.24 ft³
